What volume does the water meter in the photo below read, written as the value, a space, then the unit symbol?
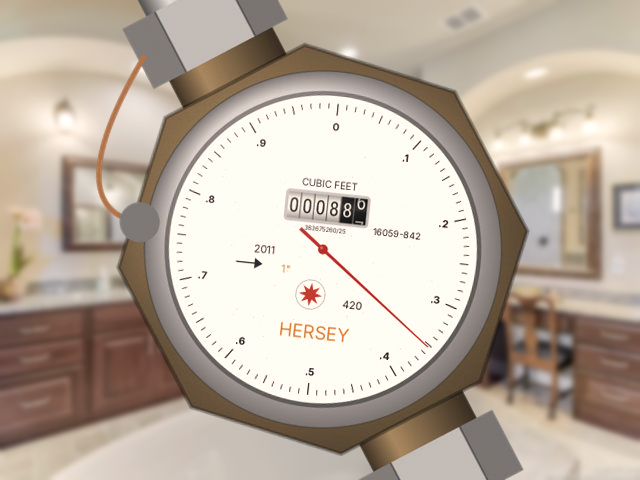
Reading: 886.35 ft³
